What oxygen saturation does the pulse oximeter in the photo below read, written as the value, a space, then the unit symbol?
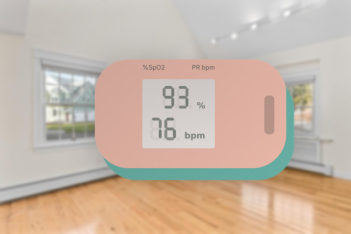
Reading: 93 %
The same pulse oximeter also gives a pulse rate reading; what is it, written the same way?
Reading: 76 bpm
